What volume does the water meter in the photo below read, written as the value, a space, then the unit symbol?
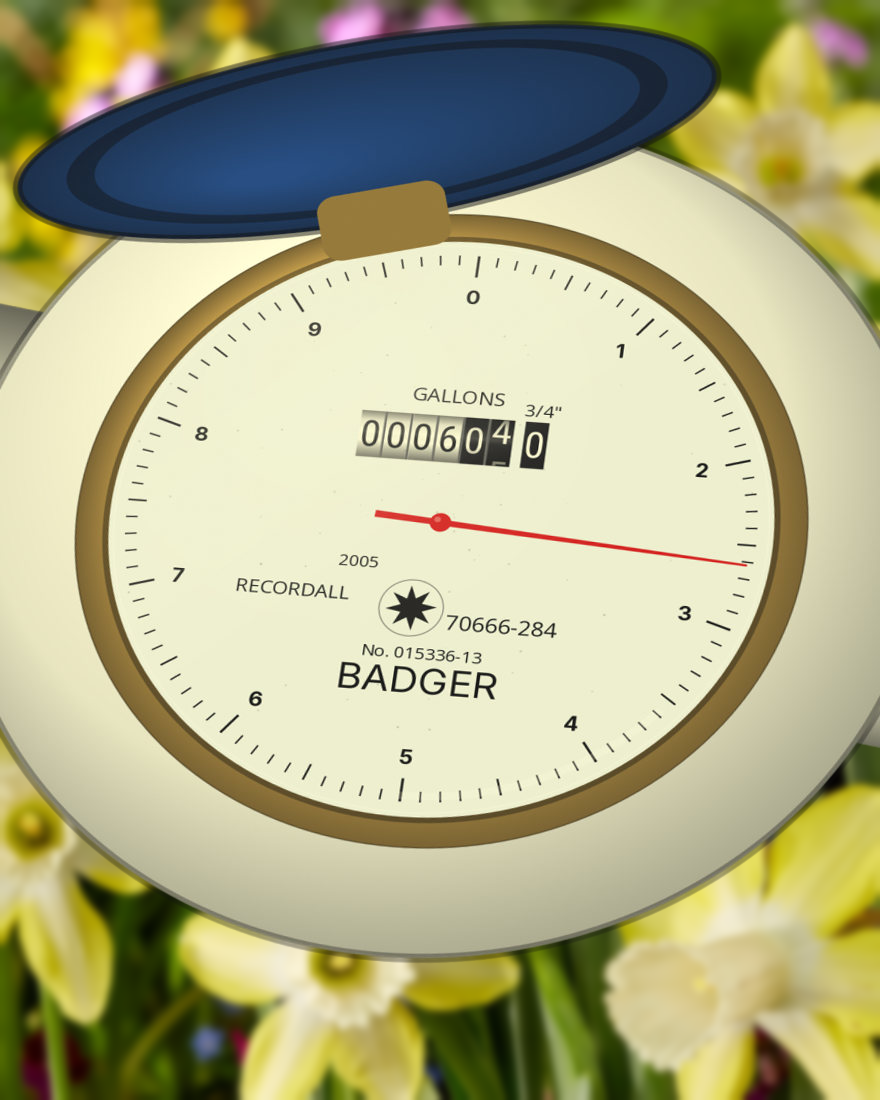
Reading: 6042.6 gal
